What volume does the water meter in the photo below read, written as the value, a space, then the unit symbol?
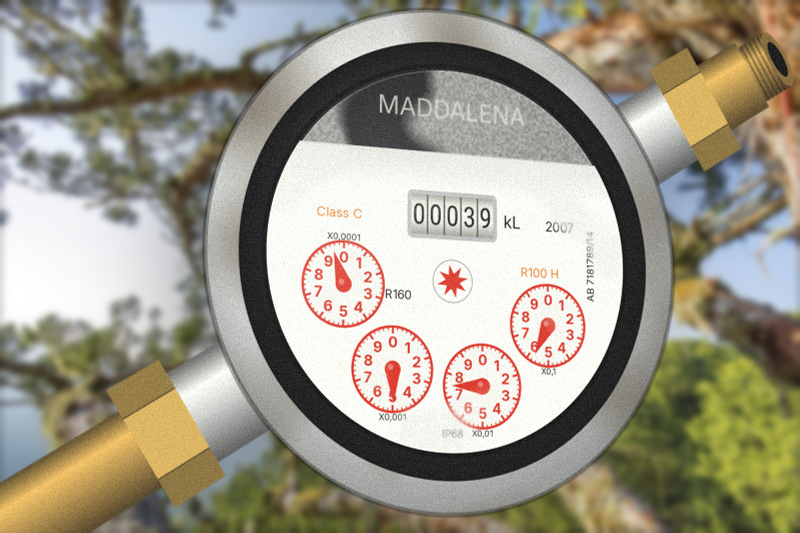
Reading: 39.5749 kL
